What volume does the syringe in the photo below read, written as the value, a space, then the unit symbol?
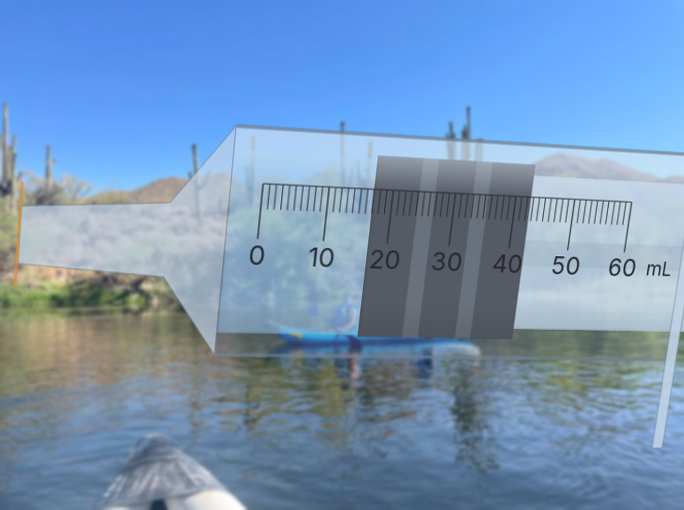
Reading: 17 mL
